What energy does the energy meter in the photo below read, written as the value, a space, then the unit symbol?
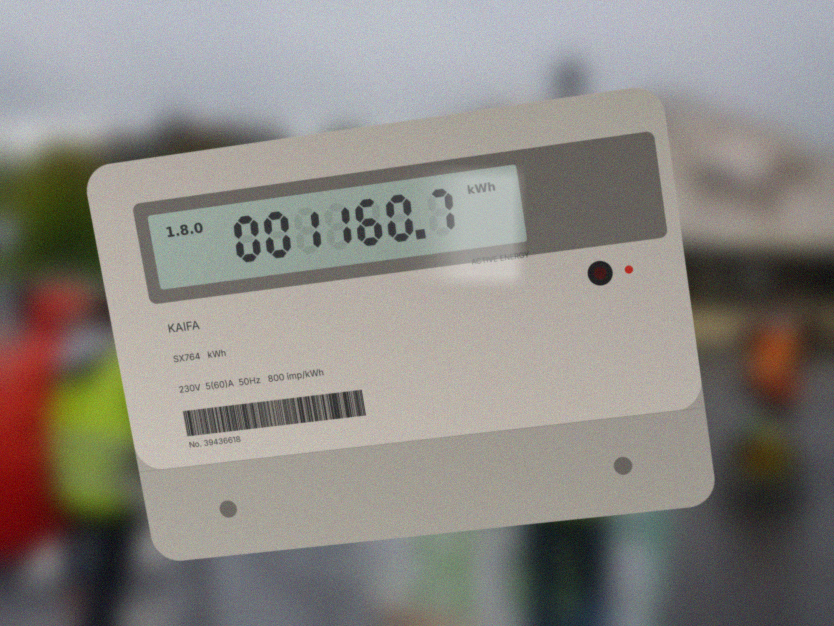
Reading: 1160.7 kWh
